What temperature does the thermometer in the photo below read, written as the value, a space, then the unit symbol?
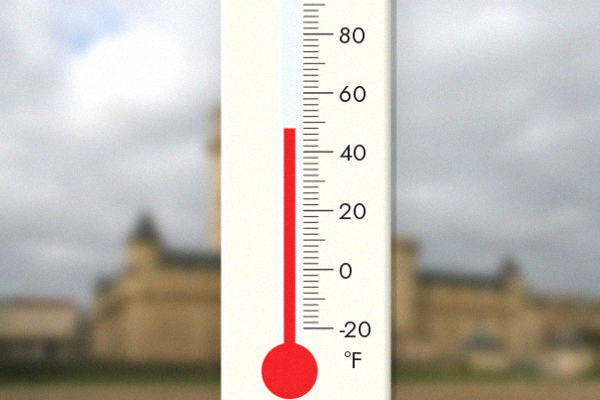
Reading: 48 °F
